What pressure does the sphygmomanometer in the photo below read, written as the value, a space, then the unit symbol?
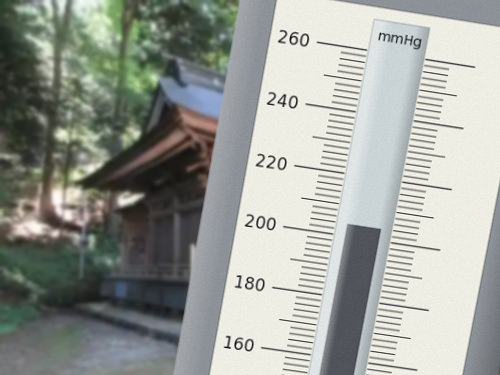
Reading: 204 mmHg
